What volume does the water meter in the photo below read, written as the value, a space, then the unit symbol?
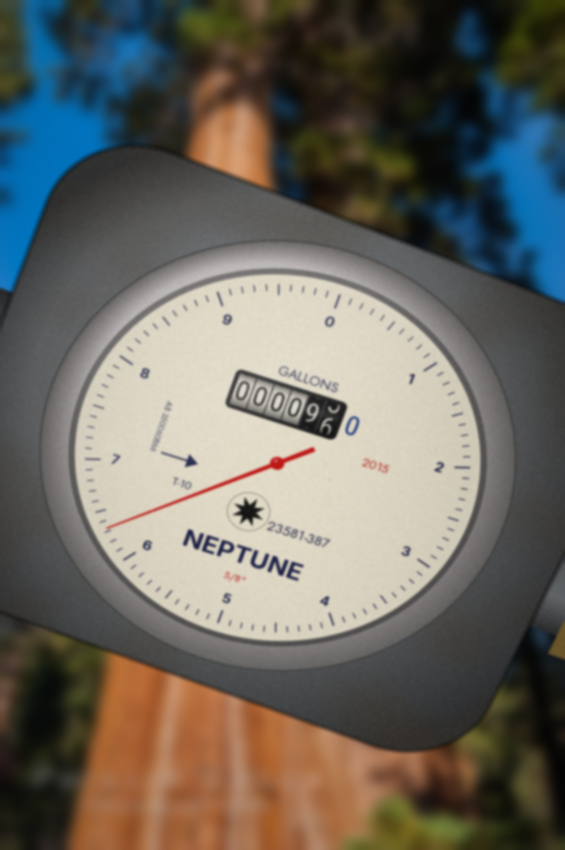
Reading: 956.3 gal
